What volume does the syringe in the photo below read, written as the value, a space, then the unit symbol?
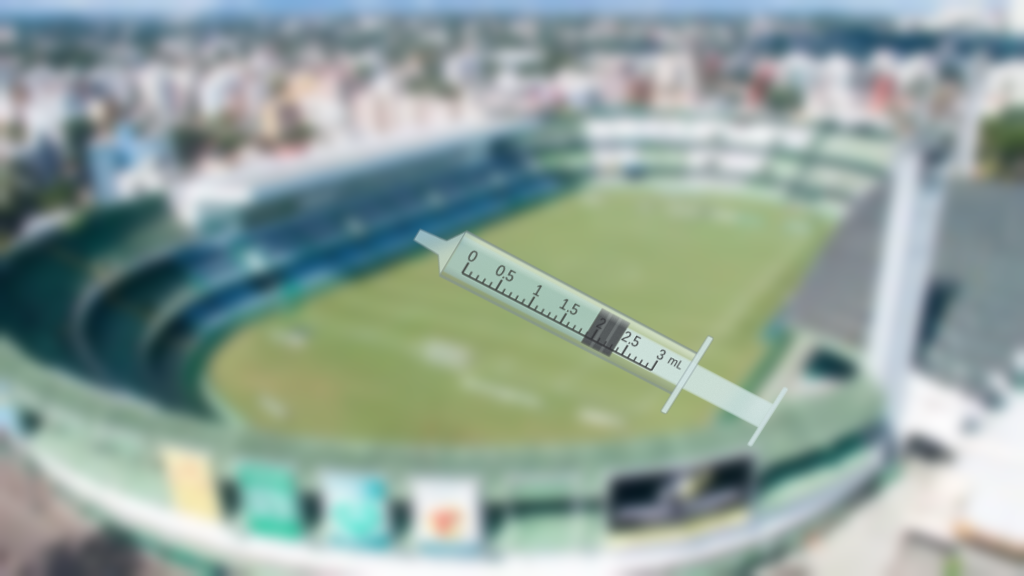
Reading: 1.9 mL
